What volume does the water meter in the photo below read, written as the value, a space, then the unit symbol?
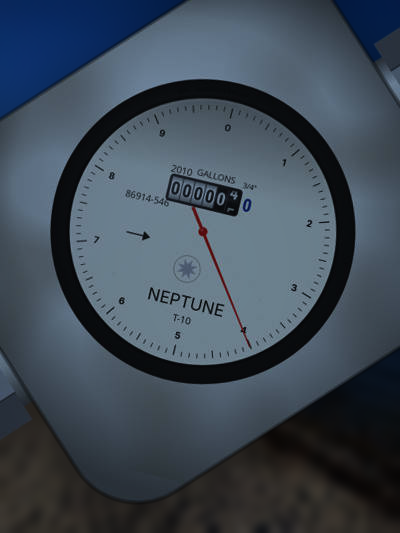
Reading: 44.0 gal
